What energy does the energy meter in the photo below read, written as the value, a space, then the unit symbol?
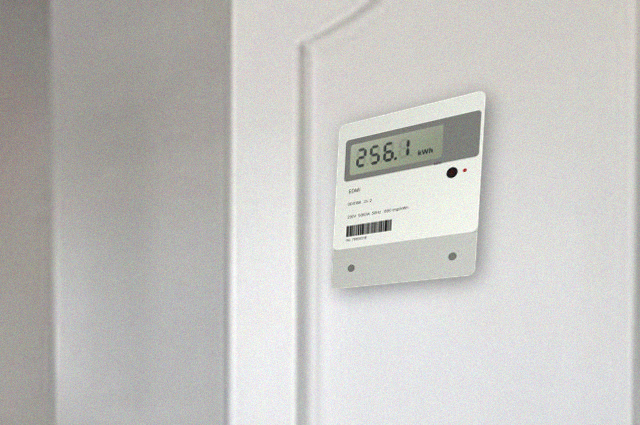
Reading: 256.1 kWh
